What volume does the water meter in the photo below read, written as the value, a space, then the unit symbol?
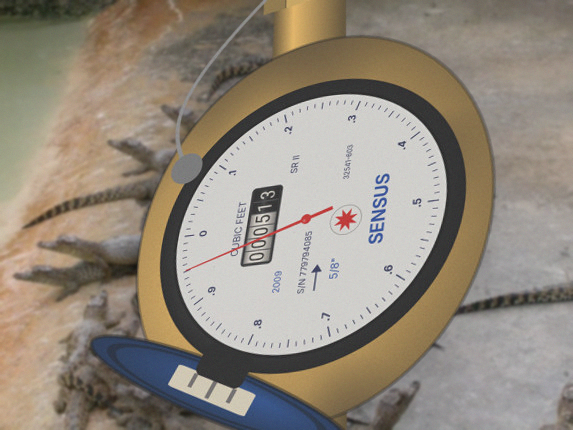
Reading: 512.95 ft³
